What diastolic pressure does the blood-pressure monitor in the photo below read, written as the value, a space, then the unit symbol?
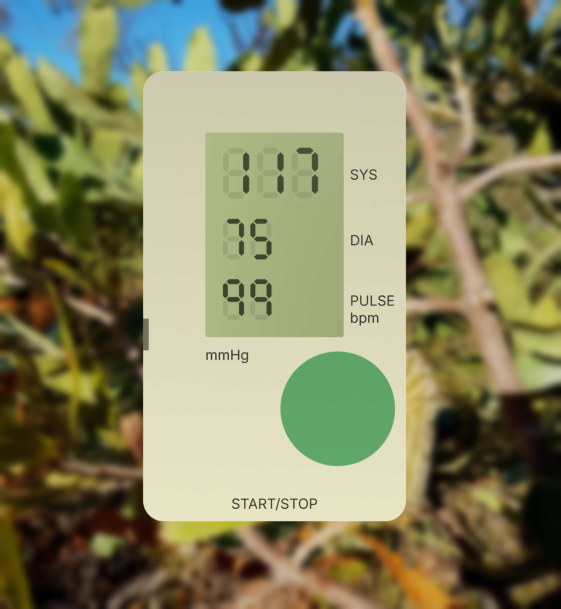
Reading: 75 mmHg
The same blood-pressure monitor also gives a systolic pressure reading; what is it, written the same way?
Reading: 117 mmHg
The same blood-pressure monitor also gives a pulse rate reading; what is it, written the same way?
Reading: 99 bpm
